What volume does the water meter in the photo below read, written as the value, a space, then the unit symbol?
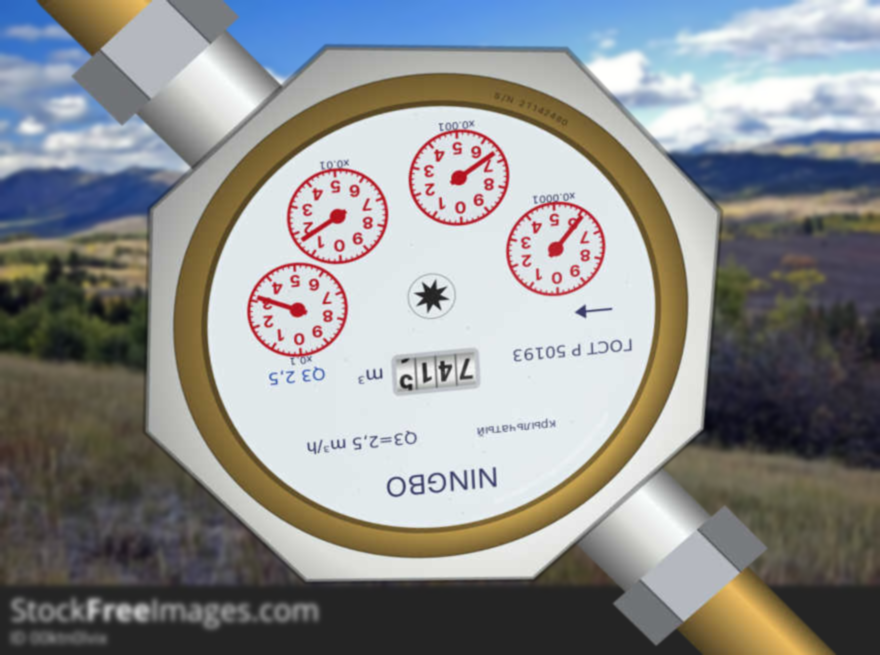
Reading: 7415.3166 m³
